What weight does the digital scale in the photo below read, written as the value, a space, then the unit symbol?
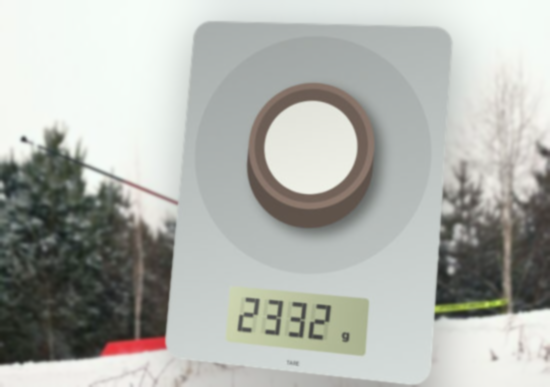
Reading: 2332 g
